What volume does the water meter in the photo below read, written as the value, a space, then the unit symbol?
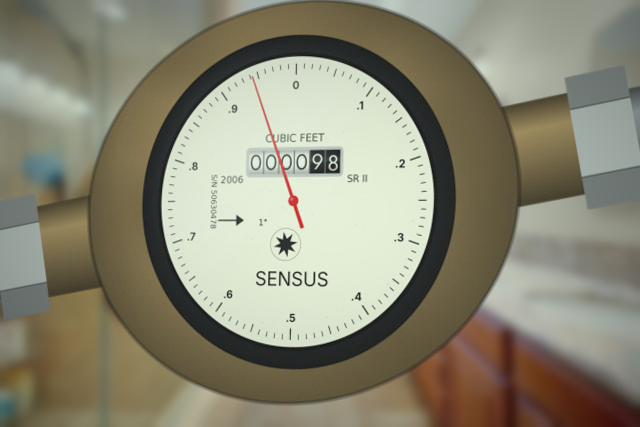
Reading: 97.94 ft³
